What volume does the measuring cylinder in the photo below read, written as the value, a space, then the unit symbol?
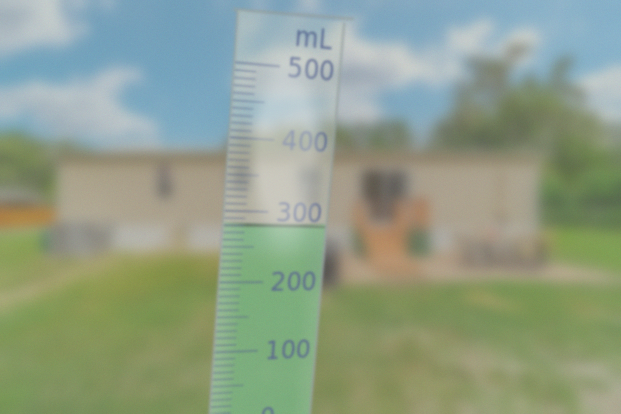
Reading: 280 mL
